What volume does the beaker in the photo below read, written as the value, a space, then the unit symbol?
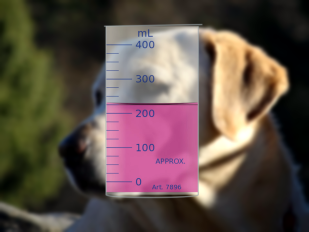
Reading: 225 mL
